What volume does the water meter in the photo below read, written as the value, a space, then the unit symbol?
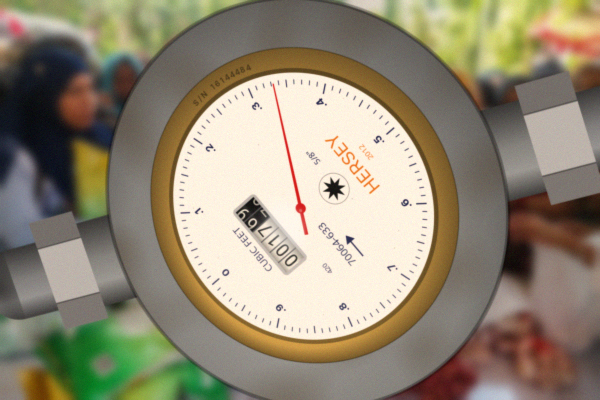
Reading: 1769.33 ft³
